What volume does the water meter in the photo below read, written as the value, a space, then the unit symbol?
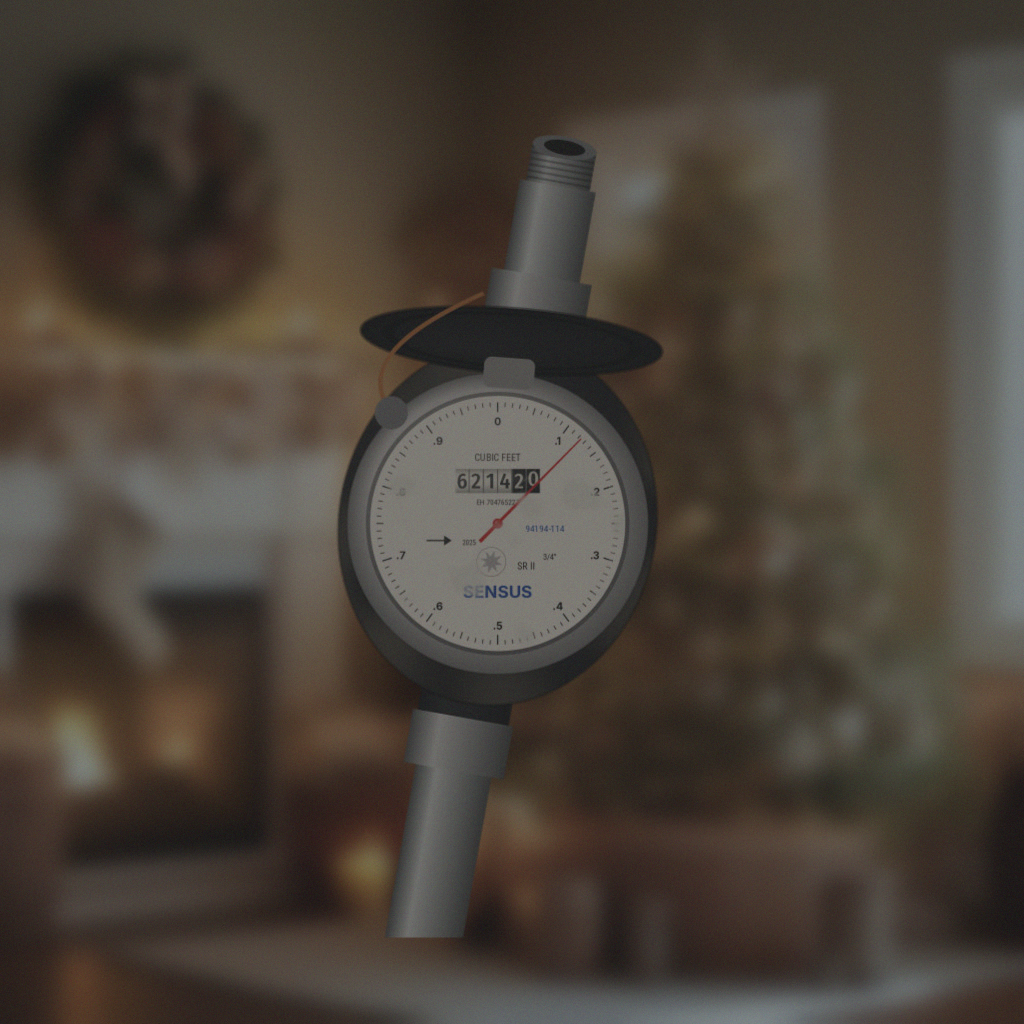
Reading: 621420.12 ft³
